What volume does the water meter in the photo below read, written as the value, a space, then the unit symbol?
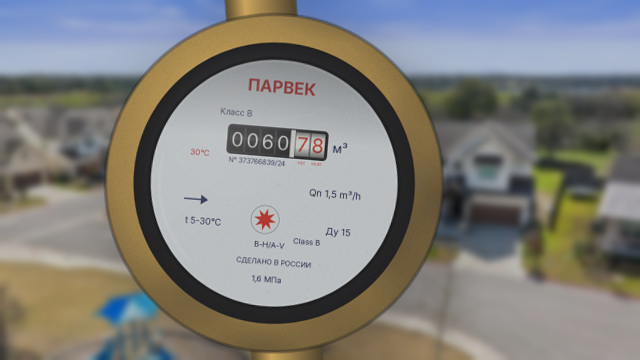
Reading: 60.78 m³
